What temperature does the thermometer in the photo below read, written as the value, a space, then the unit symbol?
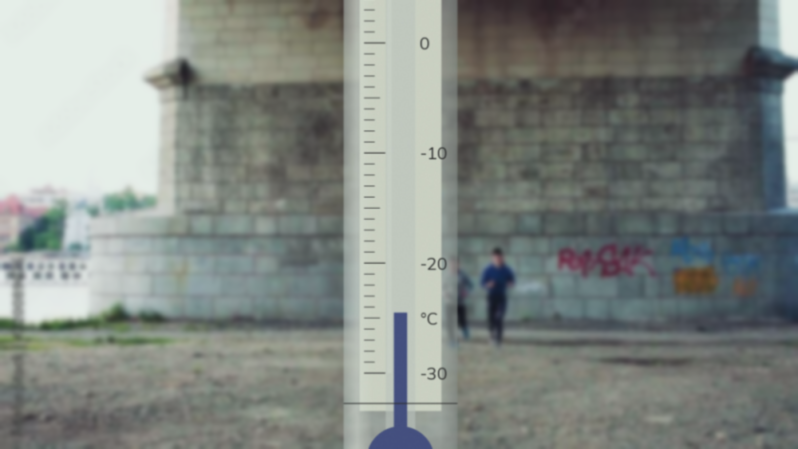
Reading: -24.5 °C
